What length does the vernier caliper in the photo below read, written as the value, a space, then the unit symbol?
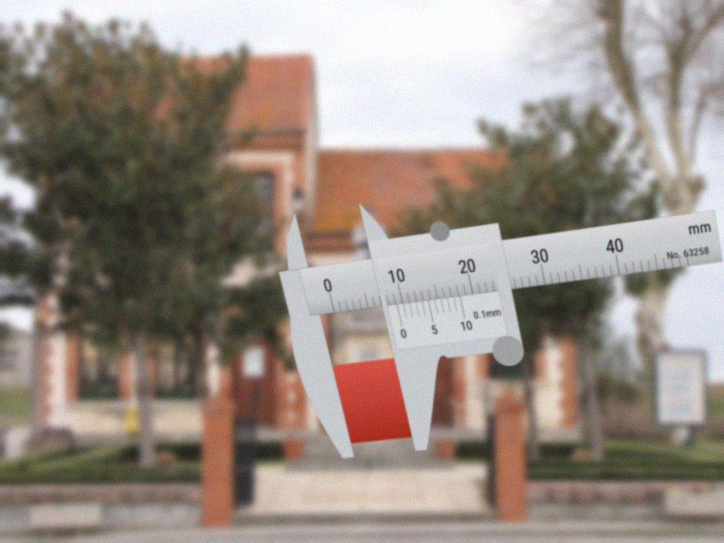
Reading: 9.2 mm
